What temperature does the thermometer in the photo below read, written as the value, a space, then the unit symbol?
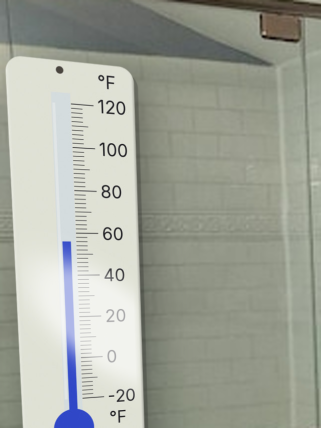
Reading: 56 °F
